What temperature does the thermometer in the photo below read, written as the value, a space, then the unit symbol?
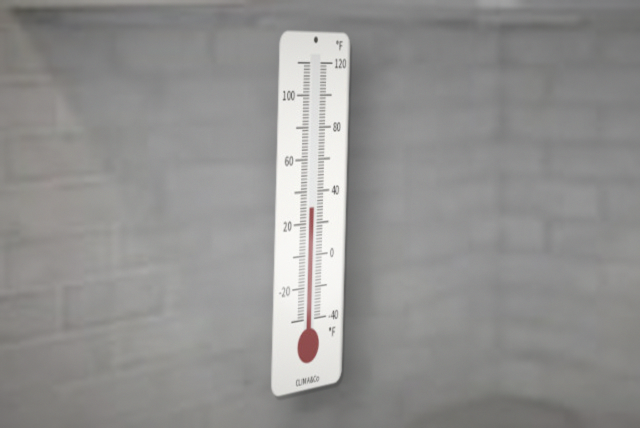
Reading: 30 °F
